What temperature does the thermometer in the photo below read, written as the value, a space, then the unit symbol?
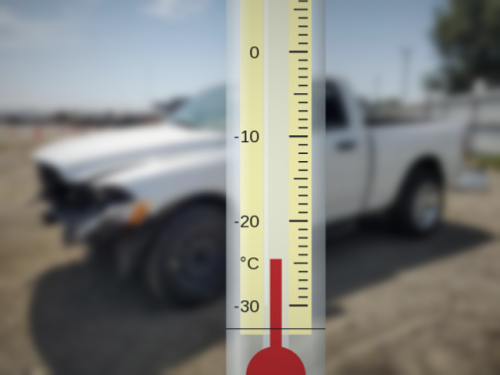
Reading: -24.5 °C
